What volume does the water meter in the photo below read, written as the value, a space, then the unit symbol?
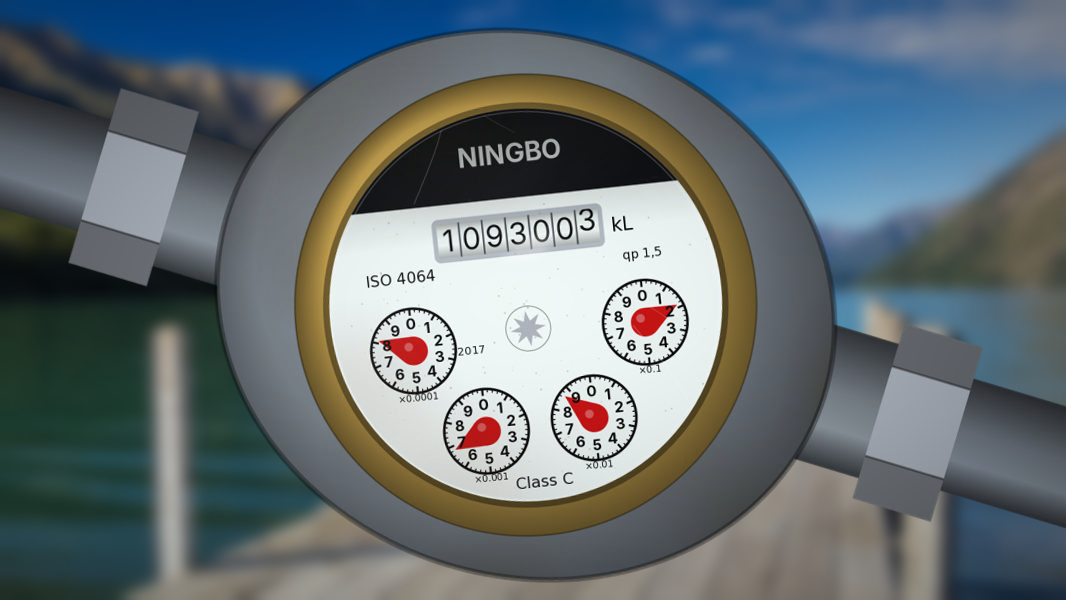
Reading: 1093003.1868 kL
